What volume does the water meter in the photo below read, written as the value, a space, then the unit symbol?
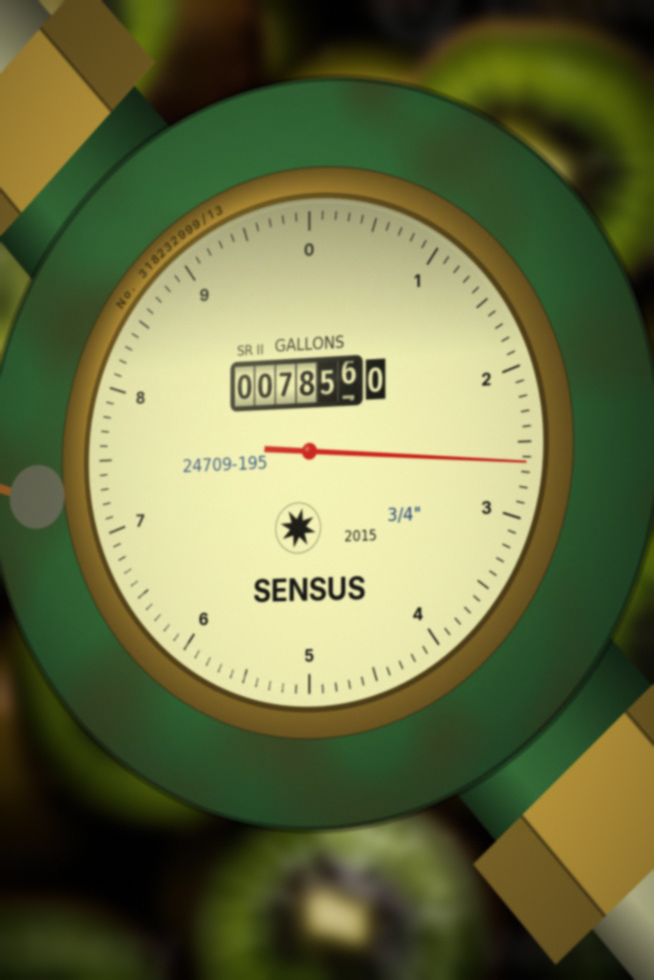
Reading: 78562.6 gal
